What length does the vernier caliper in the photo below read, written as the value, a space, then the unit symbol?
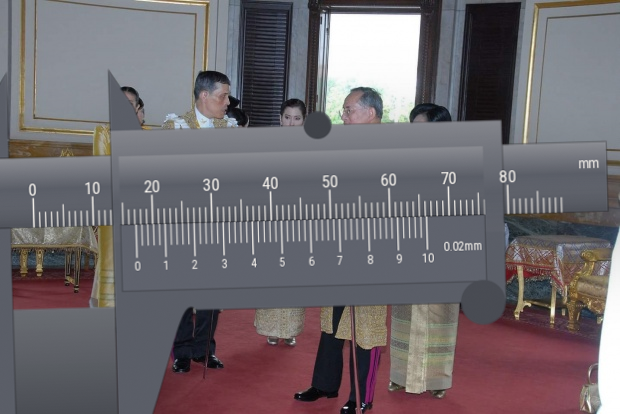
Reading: 17.2 mm
